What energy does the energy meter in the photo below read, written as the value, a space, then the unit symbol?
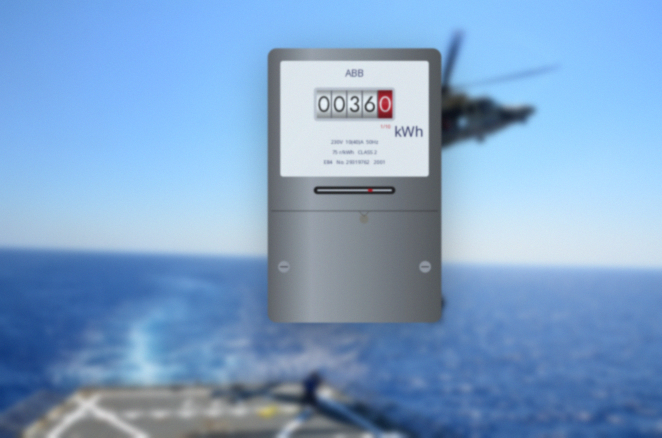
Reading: 36.0 kWh
